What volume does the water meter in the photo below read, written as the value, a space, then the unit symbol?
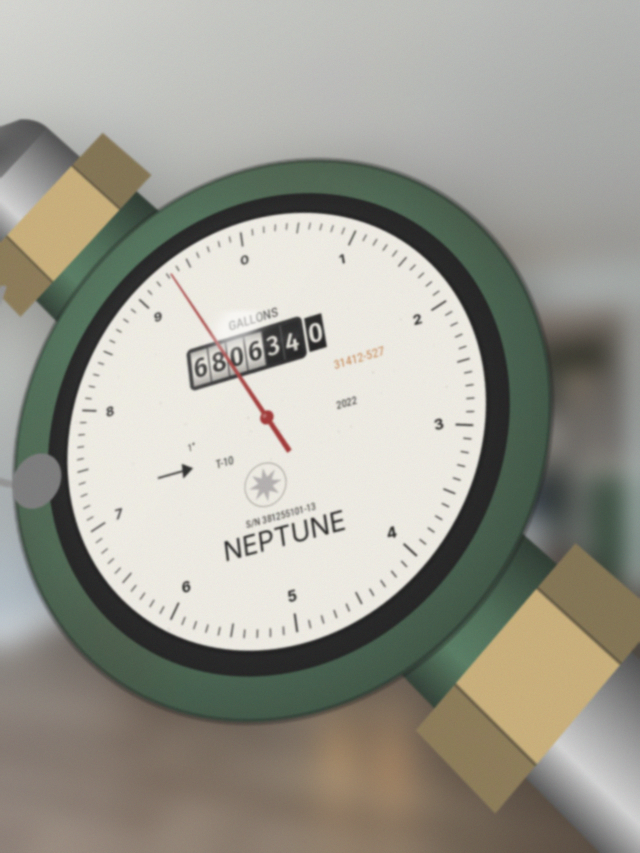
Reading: 6806339.3 gal
